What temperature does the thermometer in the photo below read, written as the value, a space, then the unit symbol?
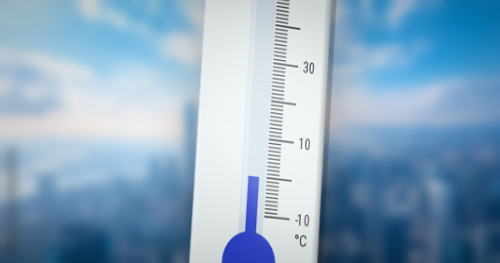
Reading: 0 °C
